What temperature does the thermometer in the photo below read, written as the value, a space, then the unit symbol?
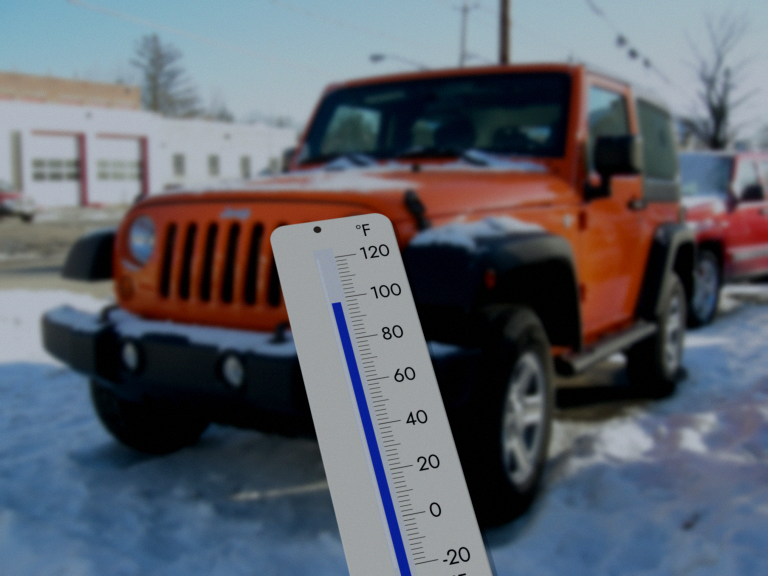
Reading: 98 °F
